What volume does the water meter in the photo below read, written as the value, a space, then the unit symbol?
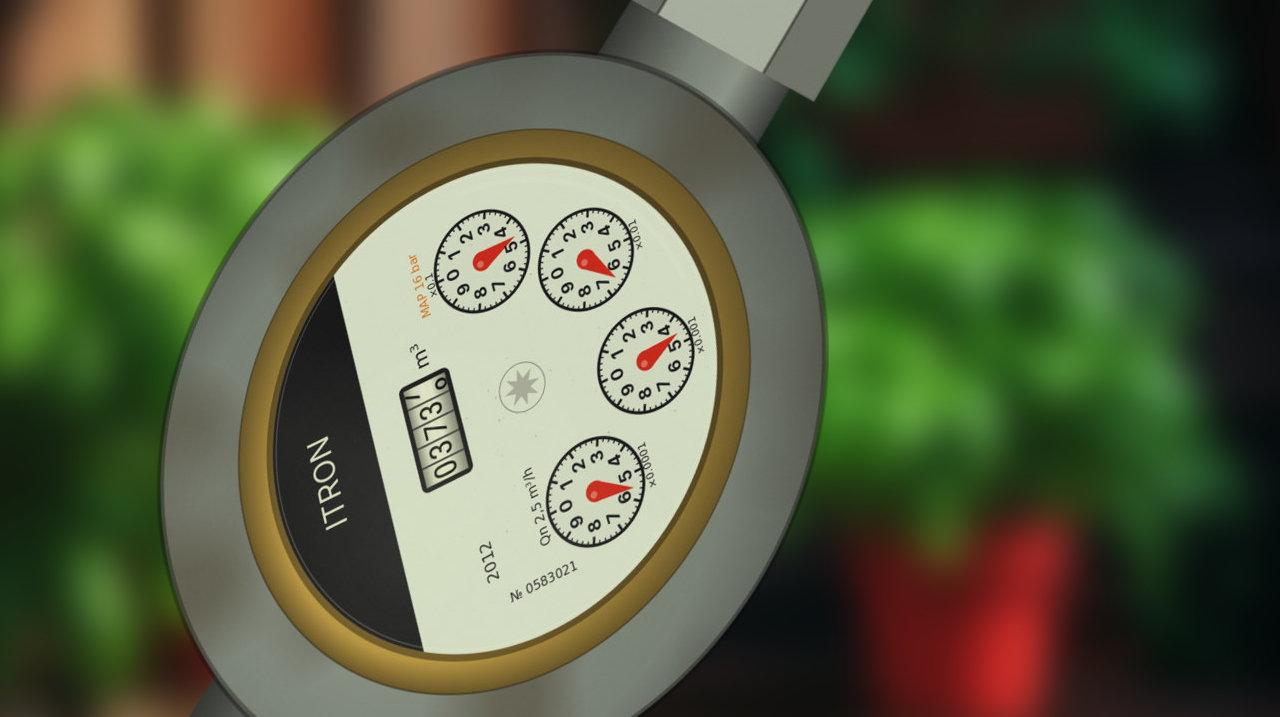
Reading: 3737.4645 m³
